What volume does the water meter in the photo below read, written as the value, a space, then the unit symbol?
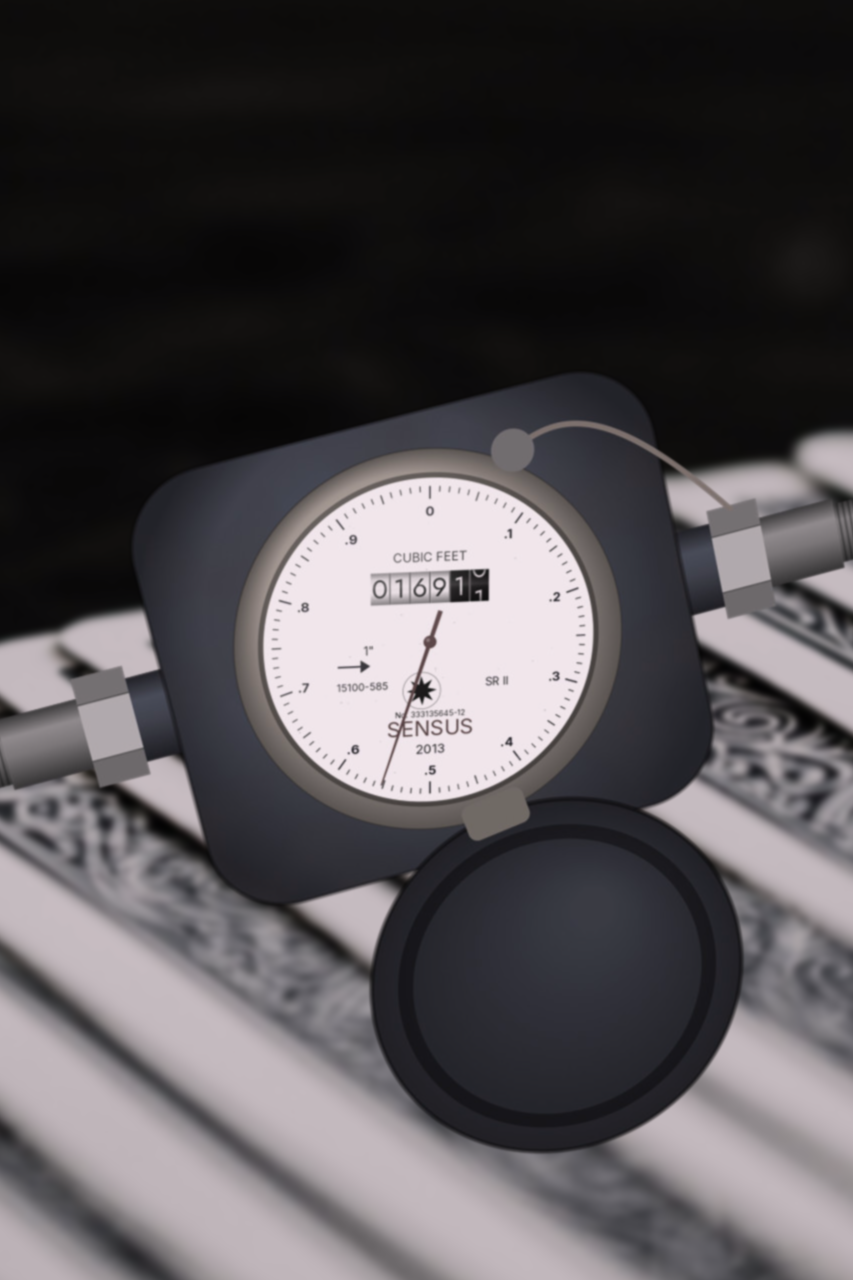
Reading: 16910.55 ft³
